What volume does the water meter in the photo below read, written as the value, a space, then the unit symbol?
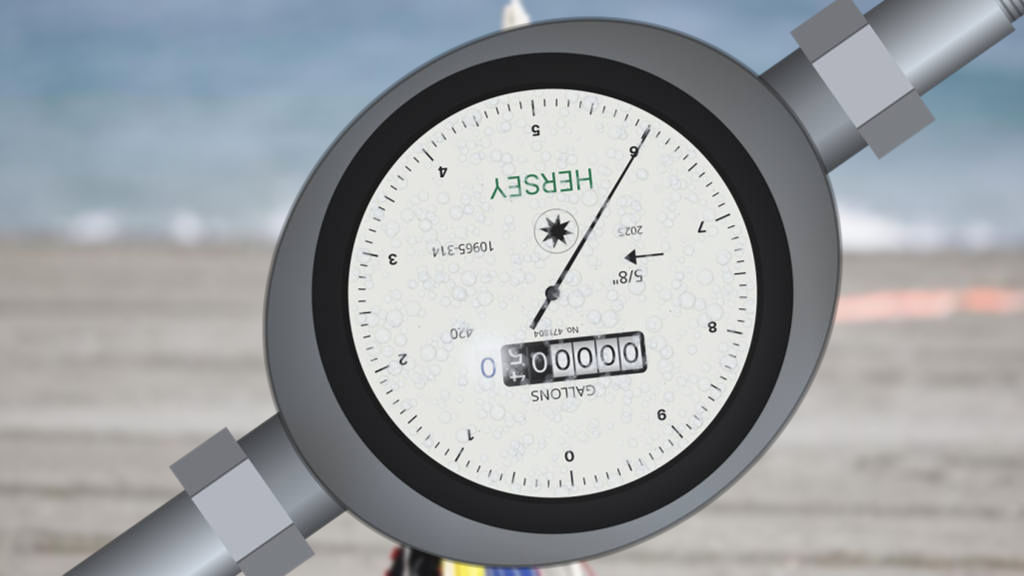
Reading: 46.0 gal
